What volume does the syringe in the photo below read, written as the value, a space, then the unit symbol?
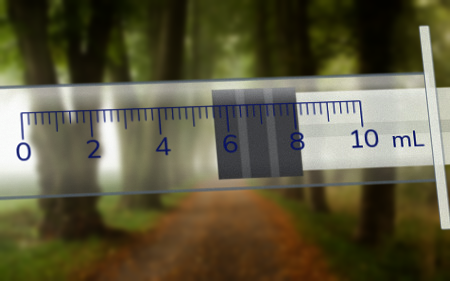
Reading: 5.6 mL
